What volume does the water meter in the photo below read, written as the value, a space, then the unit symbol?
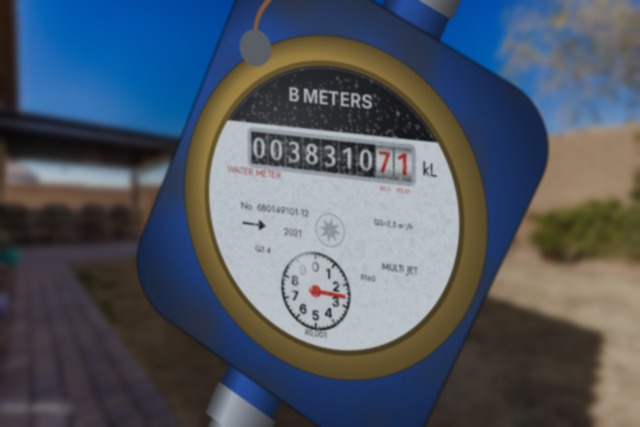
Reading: 38310.712 kL
